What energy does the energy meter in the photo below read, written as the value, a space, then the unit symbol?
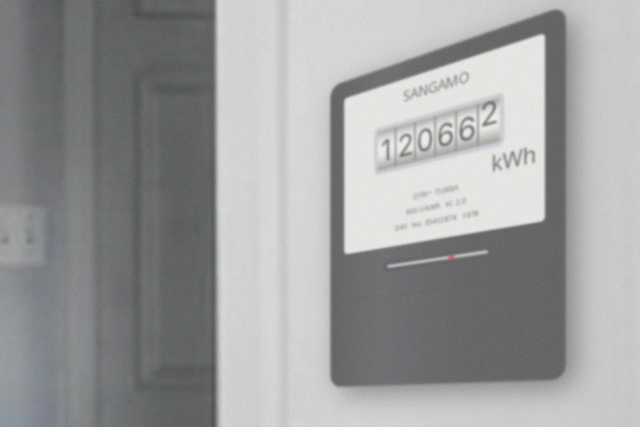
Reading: 120662 kWh
